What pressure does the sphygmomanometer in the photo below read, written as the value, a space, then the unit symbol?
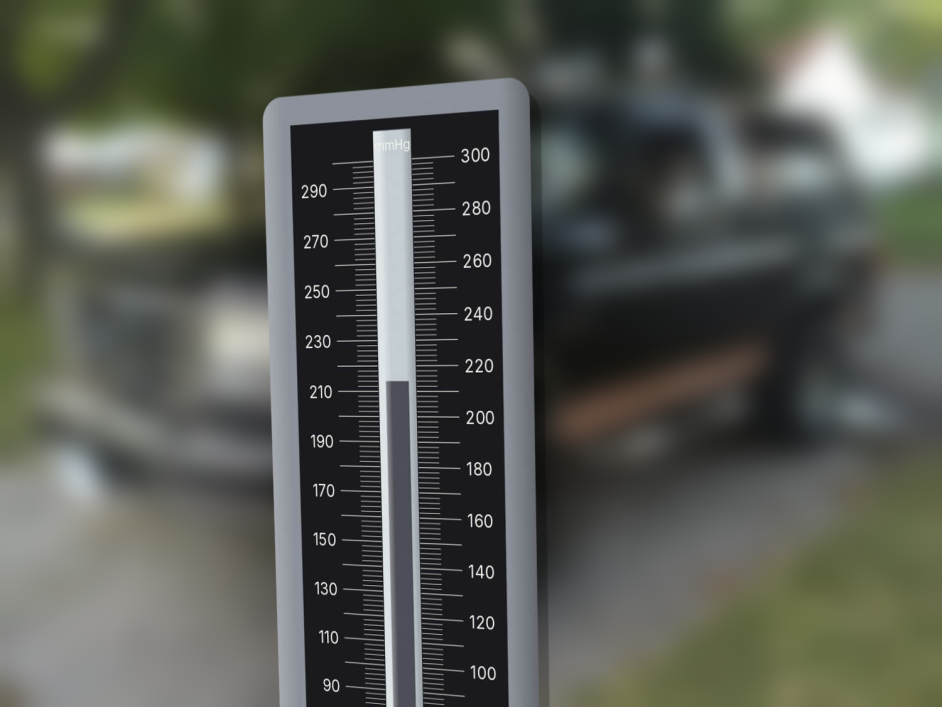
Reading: 214 mmHg
